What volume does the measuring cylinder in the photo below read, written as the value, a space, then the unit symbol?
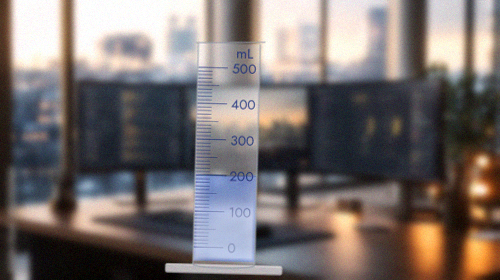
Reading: 200 mL
